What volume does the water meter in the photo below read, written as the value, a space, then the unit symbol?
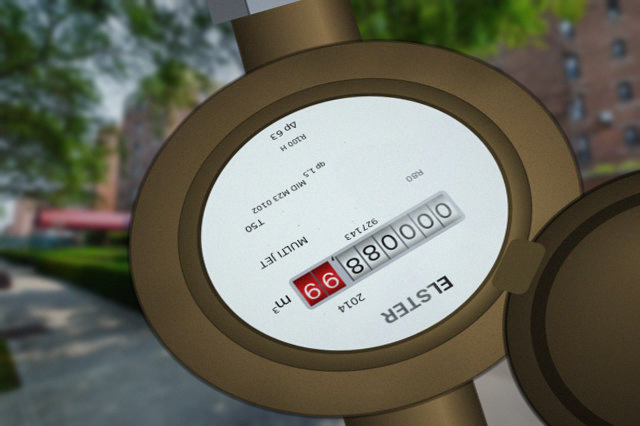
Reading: 88.99 m³
